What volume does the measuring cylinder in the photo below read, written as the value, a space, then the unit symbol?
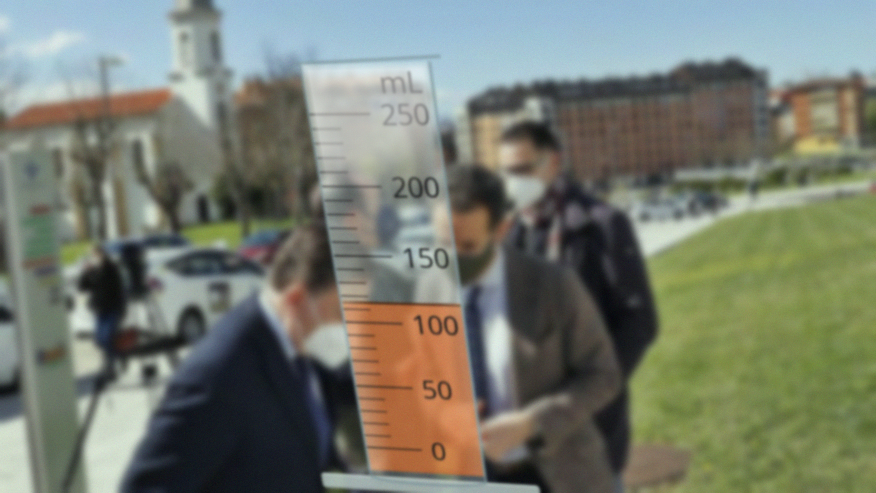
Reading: 115 mL
